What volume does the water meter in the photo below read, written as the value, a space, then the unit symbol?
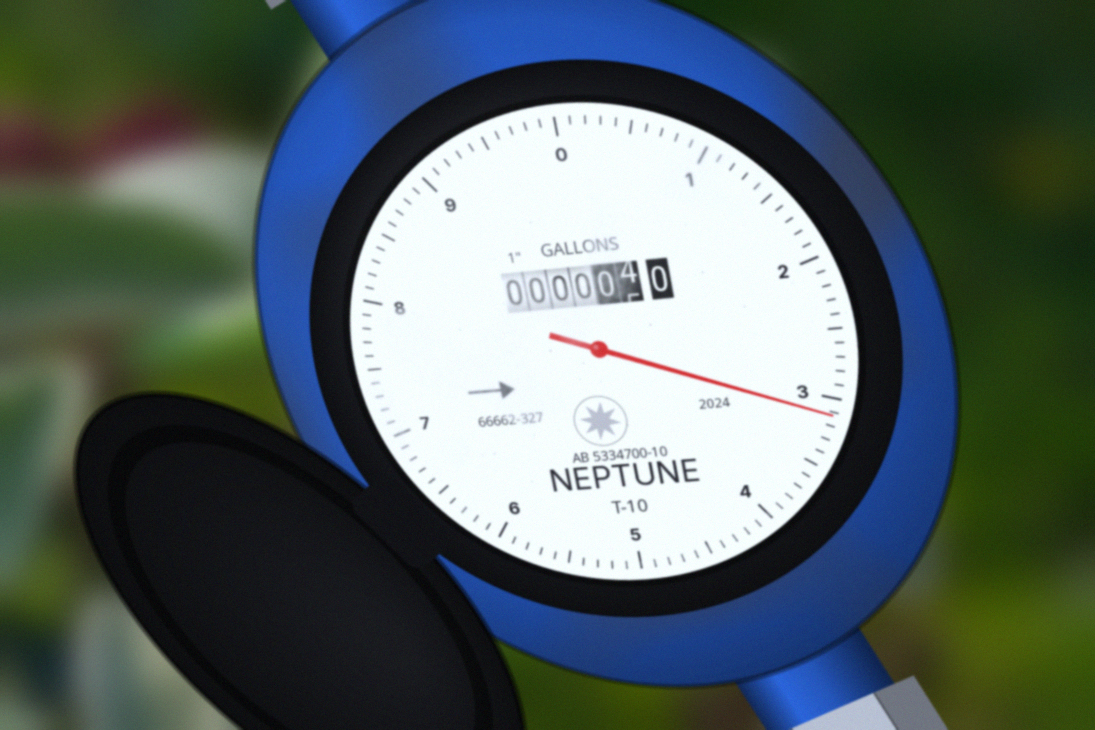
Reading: 43.1 gal
